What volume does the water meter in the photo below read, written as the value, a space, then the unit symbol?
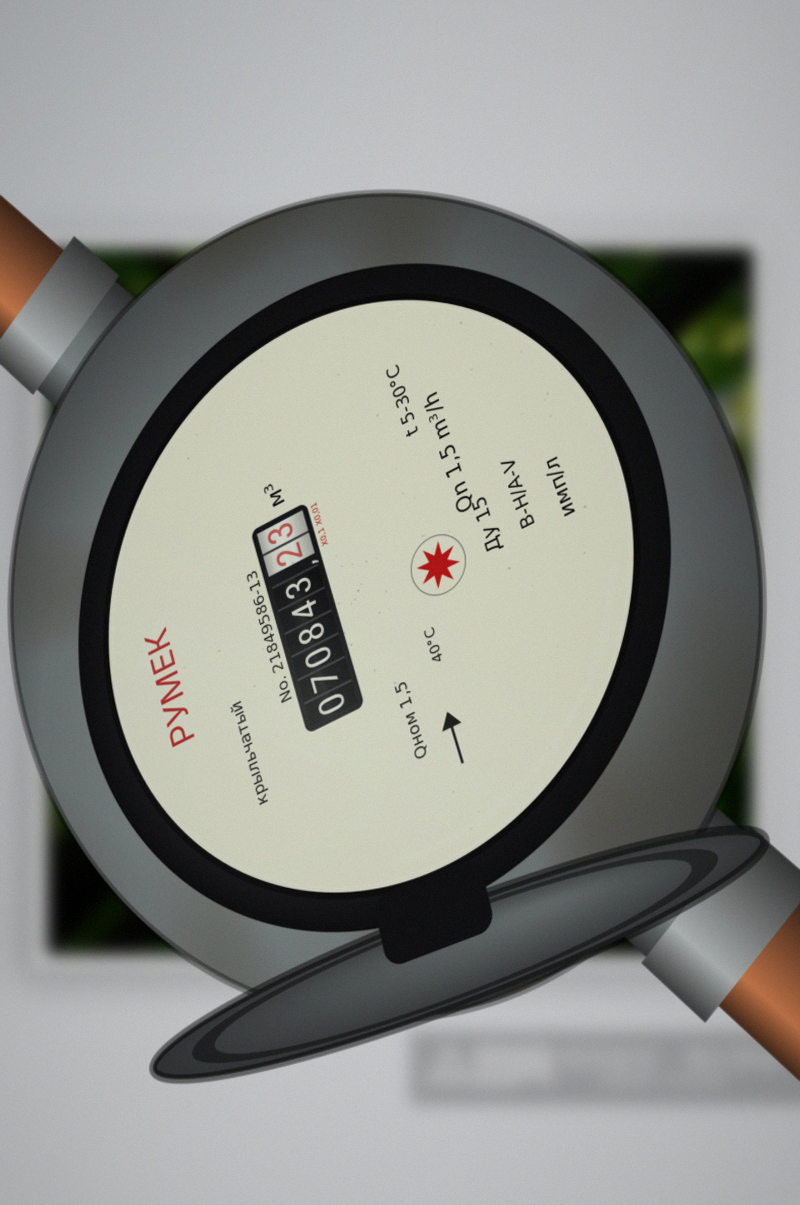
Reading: 70843.23 m³
